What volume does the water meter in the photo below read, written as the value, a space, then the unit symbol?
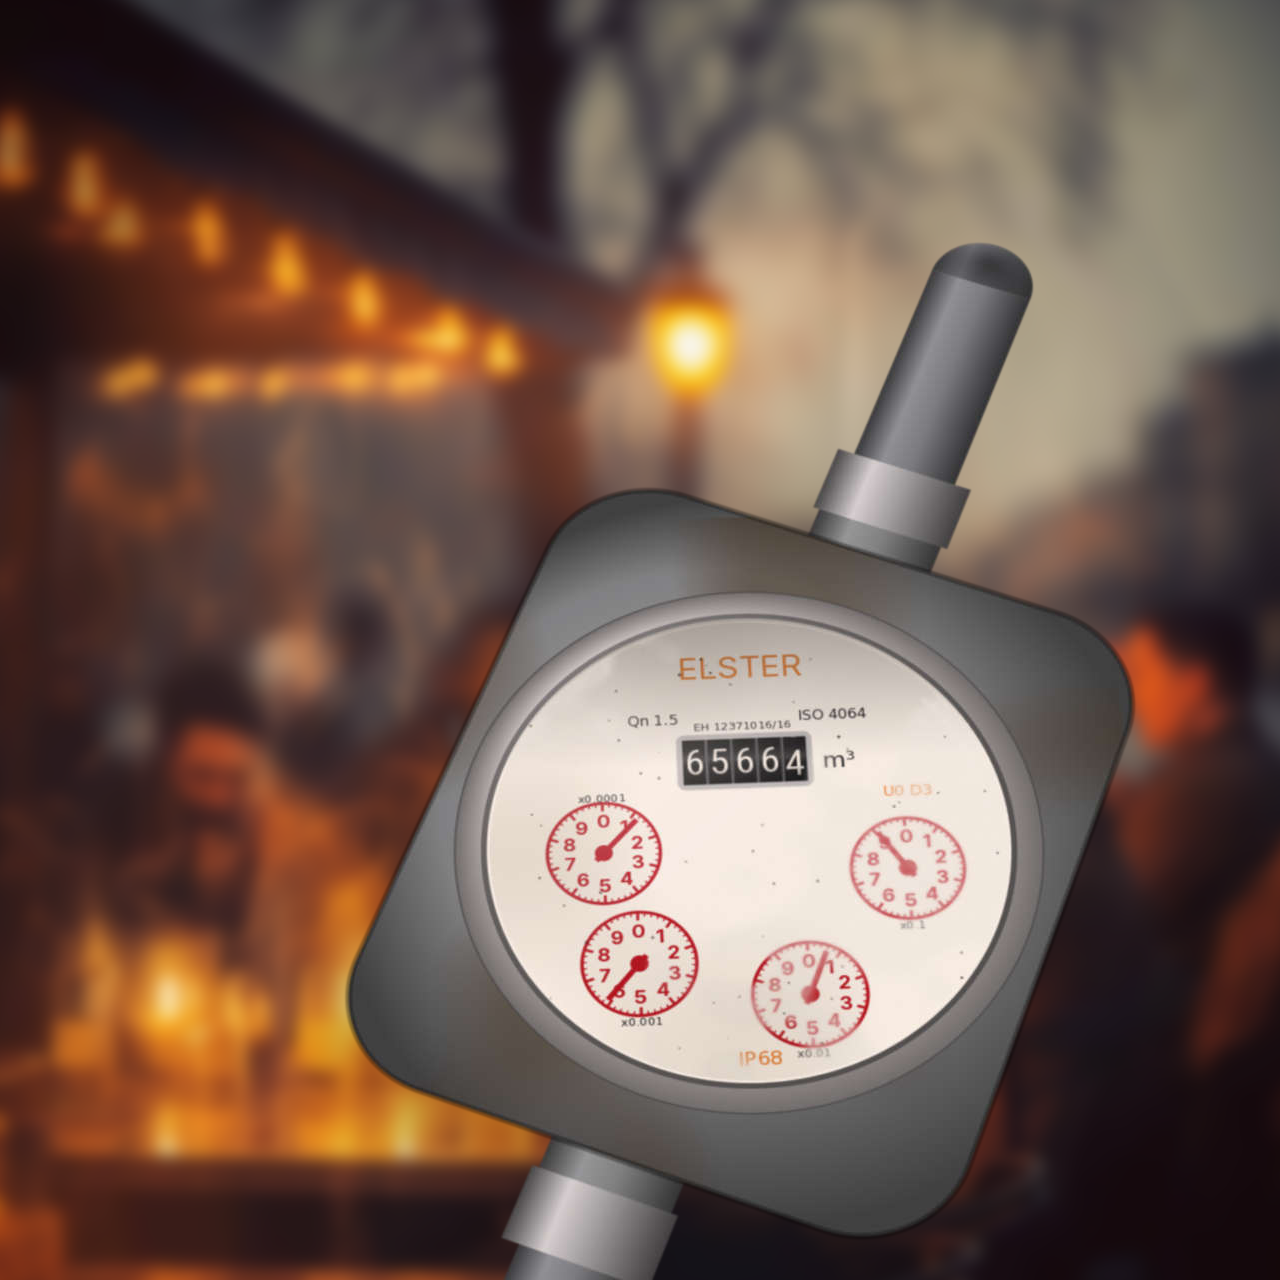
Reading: 65663.9061 m³
